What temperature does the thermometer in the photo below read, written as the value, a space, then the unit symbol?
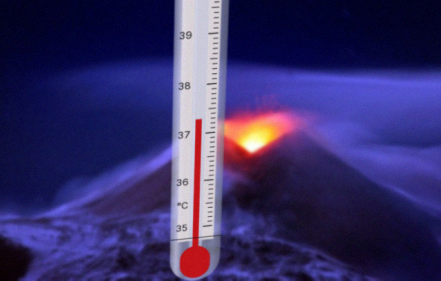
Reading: 37.3 °C
